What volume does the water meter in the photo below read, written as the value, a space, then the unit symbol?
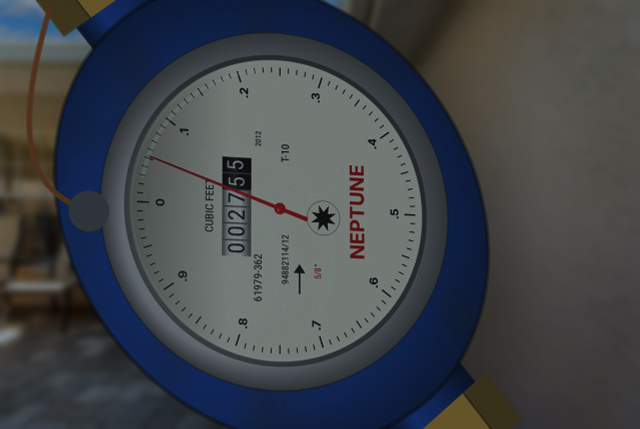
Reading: 2755.05 ft³
